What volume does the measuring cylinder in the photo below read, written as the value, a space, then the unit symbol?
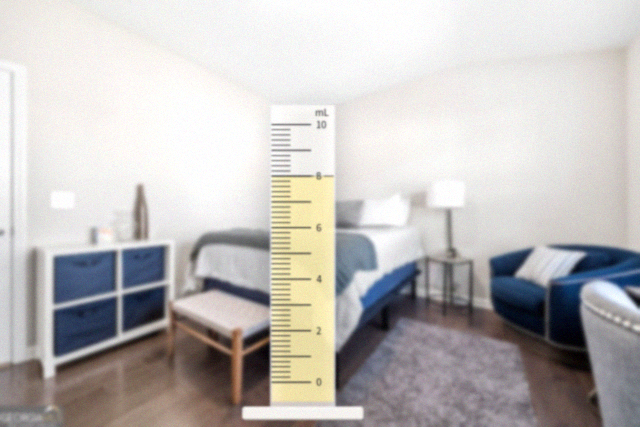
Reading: 8 mL
